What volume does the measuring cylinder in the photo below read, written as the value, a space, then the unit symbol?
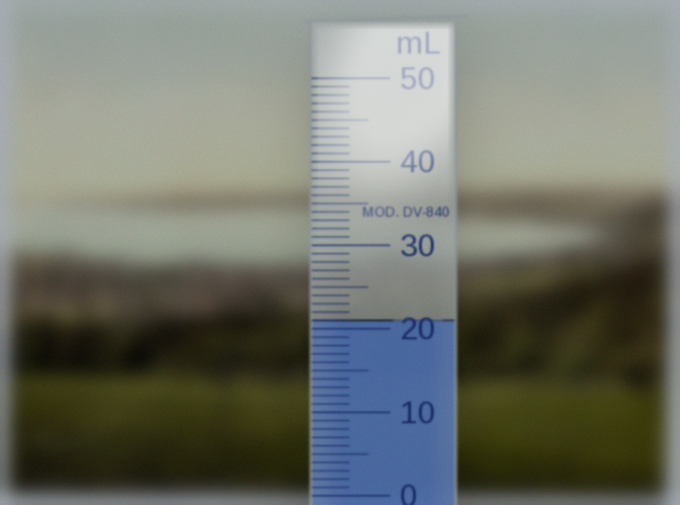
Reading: 21 mL
